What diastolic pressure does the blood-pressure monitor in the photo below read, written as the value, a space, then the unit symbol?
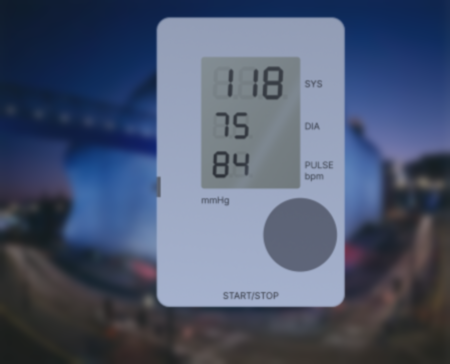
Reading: 75 mmHg
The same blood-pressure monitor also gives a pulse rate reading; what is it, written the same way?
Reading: 84 bpm
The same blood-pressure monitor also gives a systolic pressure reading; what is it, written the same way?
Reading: 118 mmHg
